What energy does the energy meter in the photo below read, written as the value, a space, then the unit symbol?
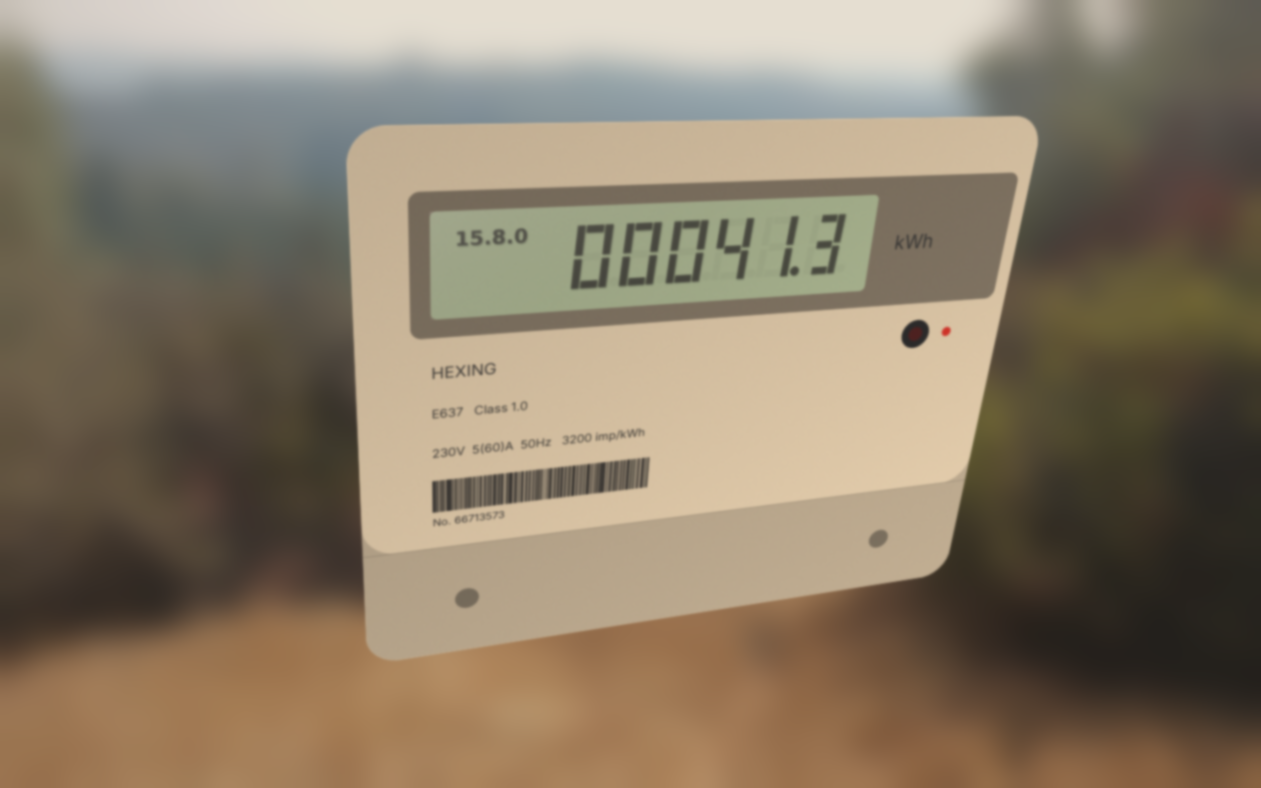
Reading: 41.3 kWh
